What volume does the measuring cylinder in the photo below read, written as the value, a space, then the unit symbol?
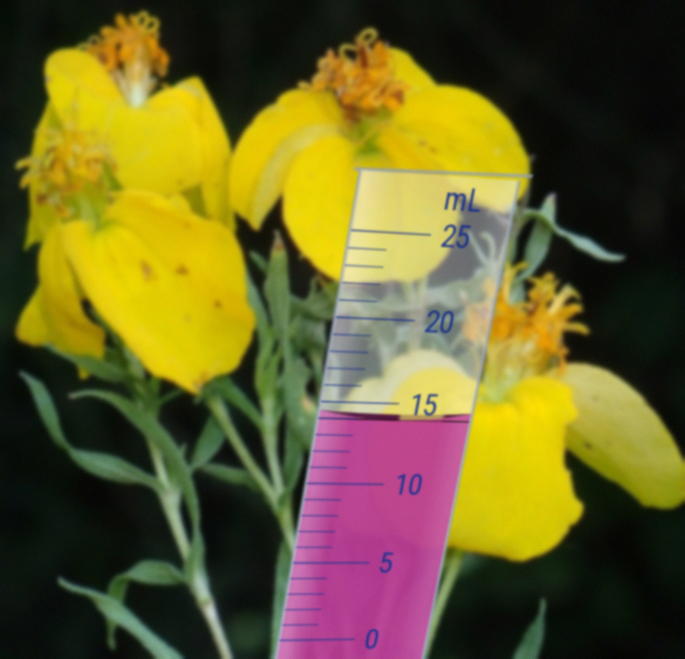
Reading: 14 mL
